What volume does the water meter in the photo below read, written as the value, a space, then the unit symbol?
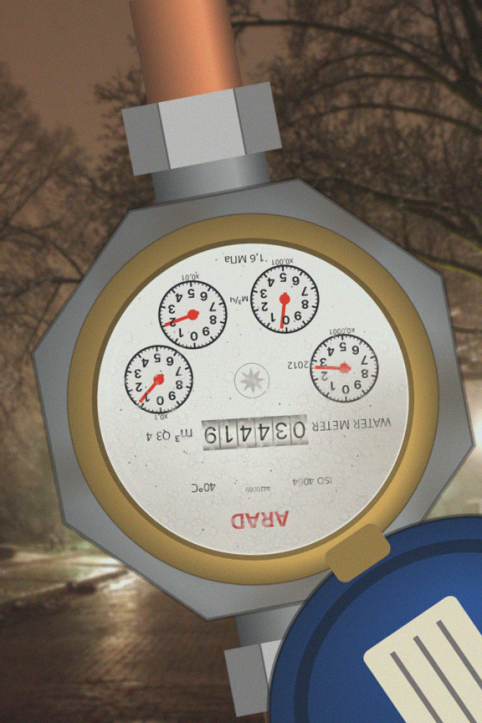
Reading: 34419.1202 m³
